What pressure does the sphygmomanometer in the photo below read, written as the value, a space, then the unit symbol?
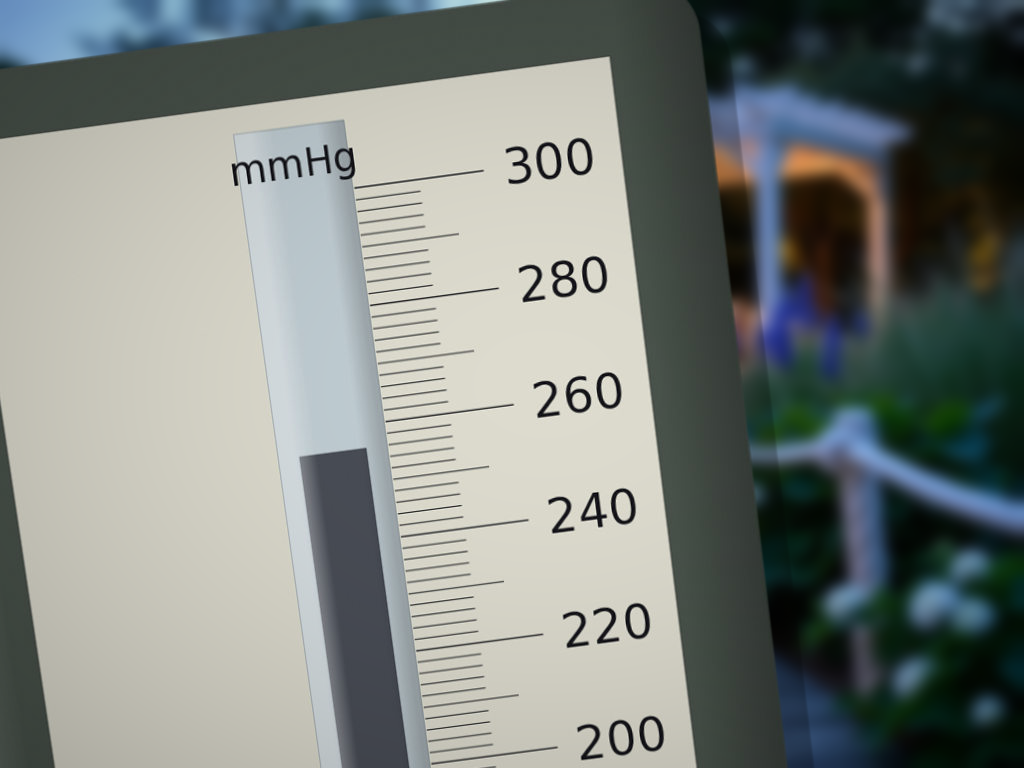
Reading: 256 mmHg
